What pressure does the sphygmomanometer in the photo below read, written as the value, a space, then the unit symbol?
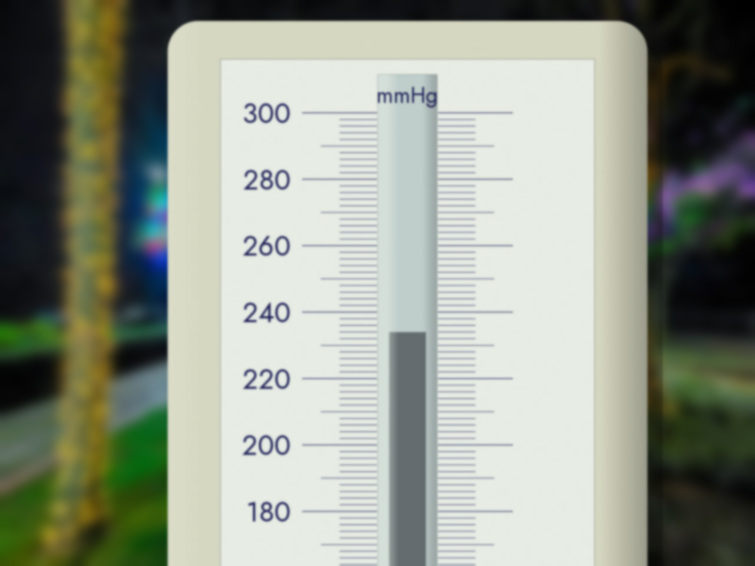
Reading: 234 mmHg
